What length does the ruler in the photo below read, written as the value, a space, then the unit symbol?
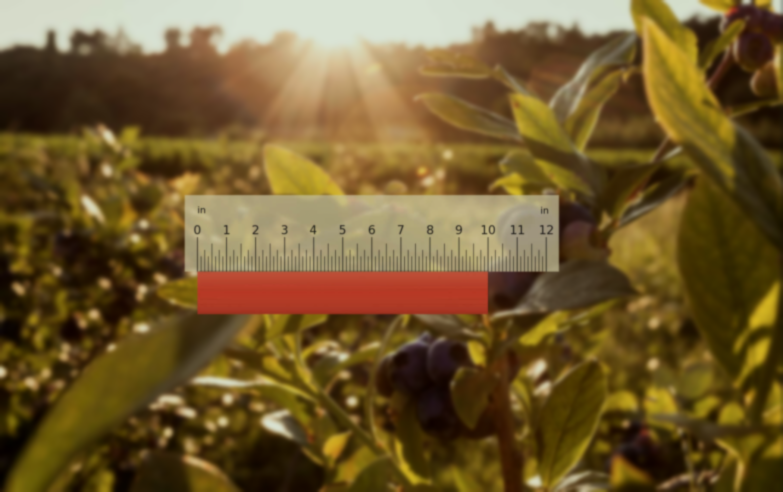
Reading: 10 in
